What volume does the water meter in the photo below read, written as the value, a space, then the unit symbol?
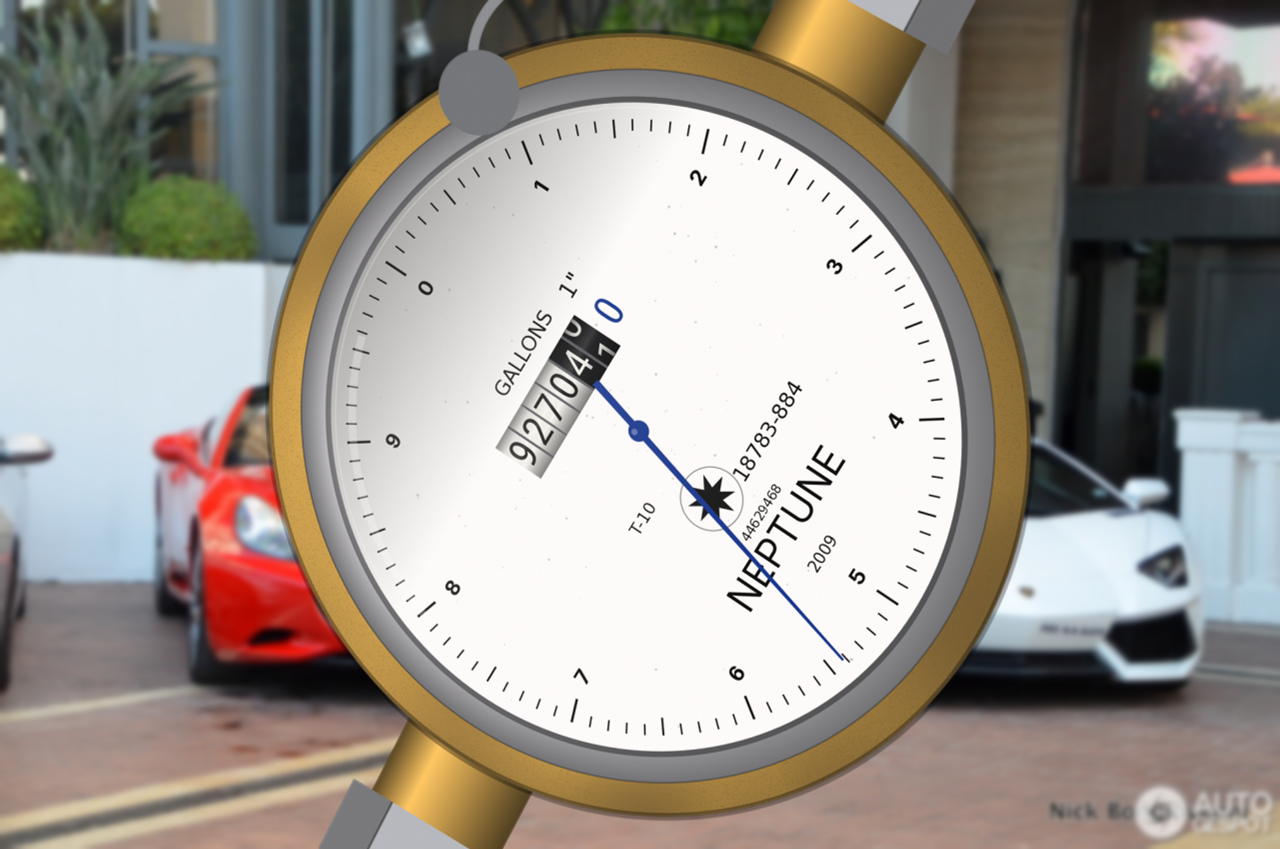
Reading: 9270405.4 gal
